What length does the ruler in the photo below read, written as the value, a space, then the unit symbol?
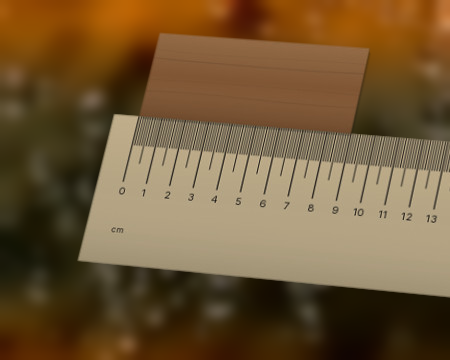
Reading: 9 cm
